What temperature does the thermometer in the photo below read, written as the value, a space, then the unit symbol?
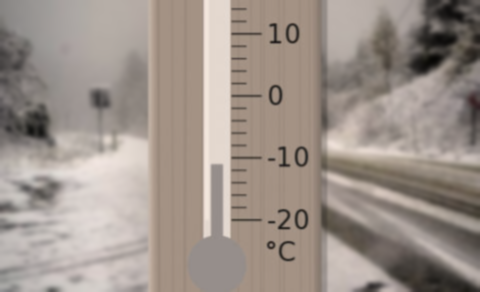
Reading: -11 °C
